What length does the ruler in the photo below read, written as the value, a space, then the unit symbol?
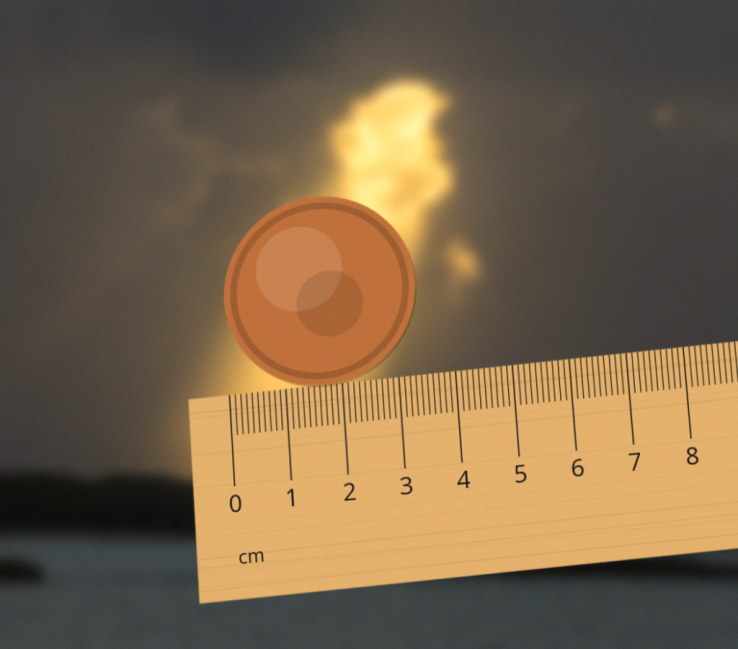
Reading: 3.4 cm
